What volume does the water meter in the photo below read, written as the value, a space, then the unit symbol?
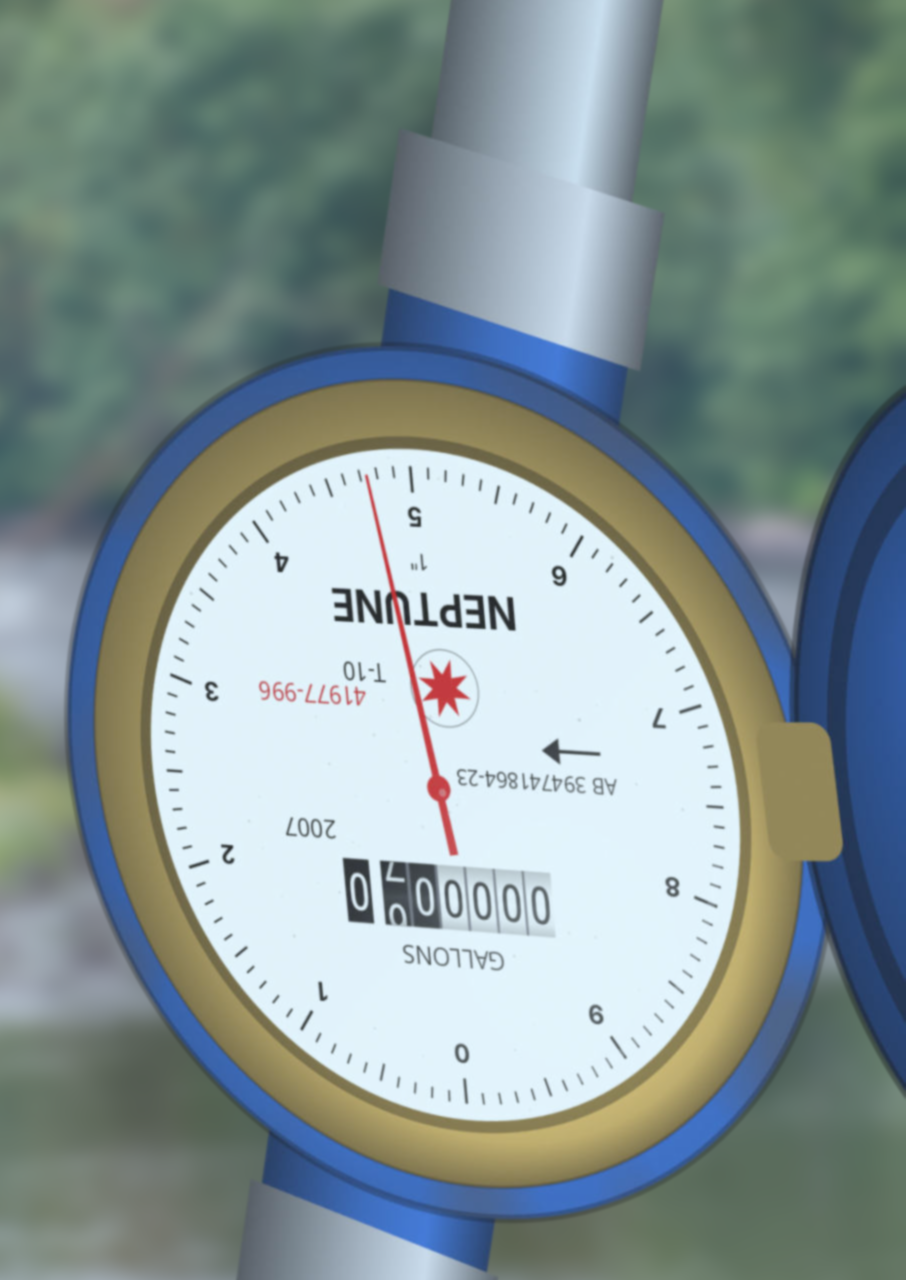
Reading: 64.7 gal
